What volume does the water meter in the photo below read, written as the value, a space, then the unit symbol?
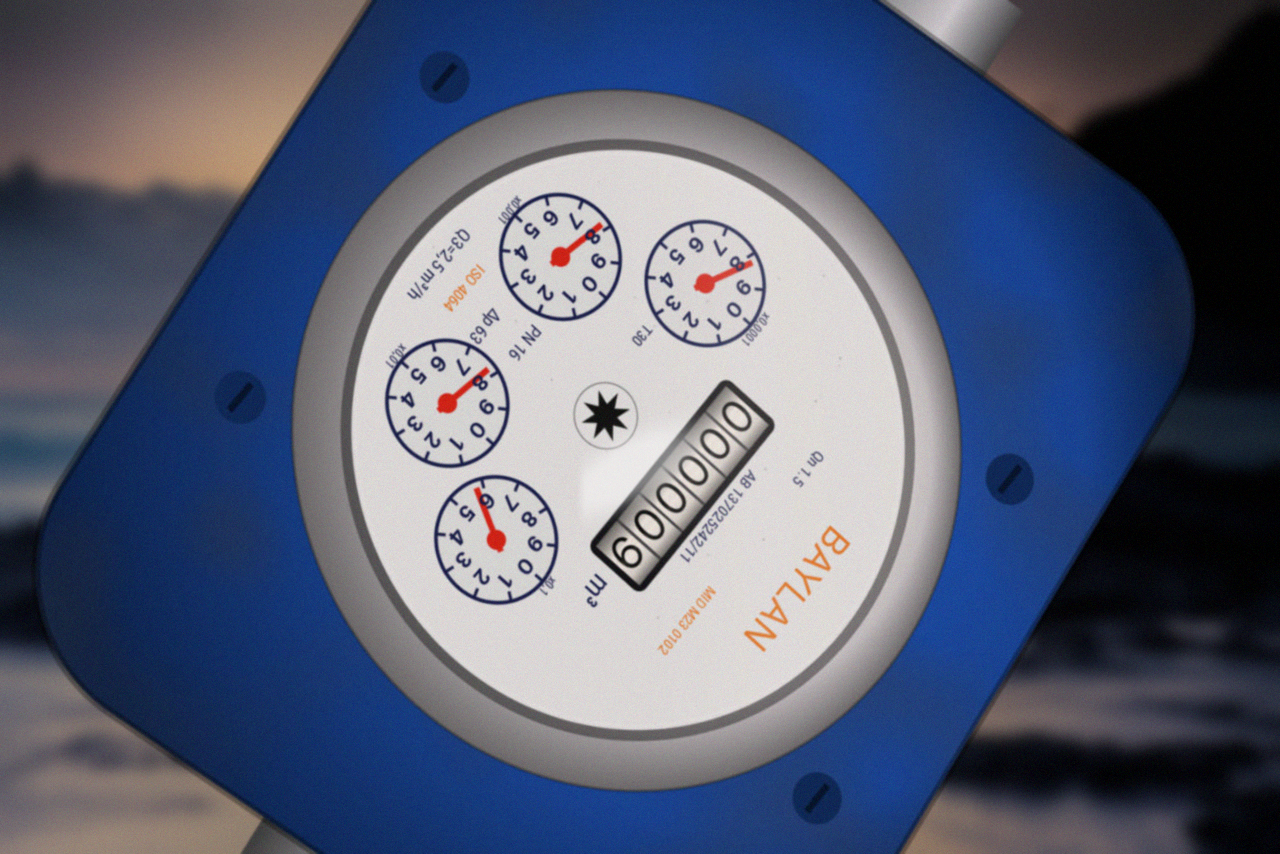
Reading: 9.5778 m³
